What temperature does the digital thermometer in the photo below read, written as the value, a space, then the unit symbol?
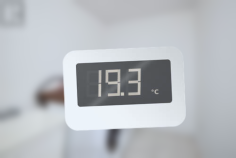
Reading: 19.3 °C
